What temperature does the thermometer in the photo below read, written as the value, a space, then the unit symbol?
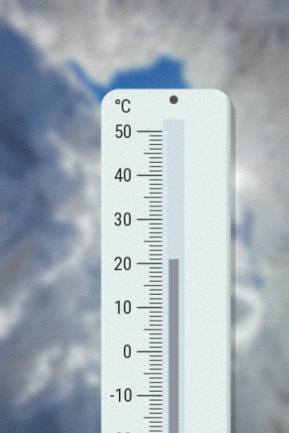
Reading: 21 °C
